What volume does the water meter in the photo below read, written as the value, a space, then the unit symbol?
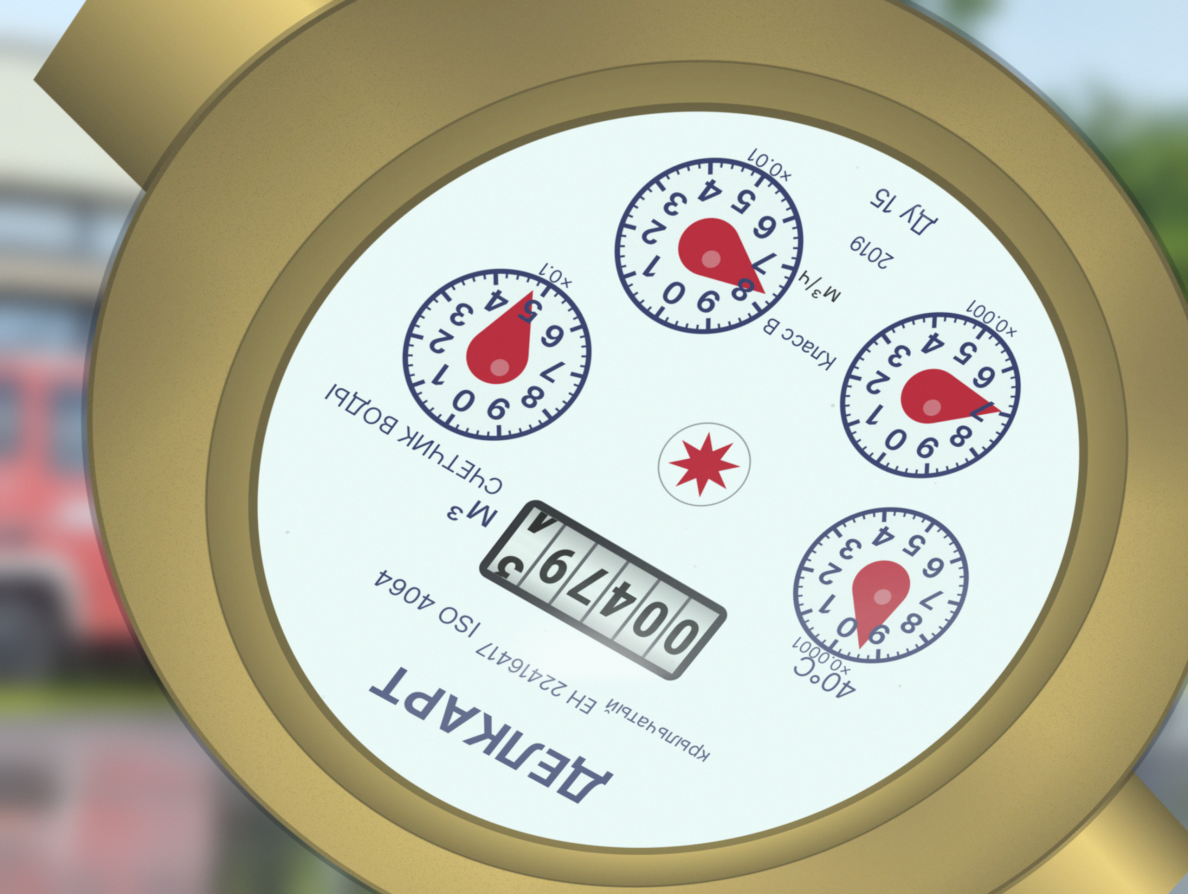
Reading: 4793.4769 m³
